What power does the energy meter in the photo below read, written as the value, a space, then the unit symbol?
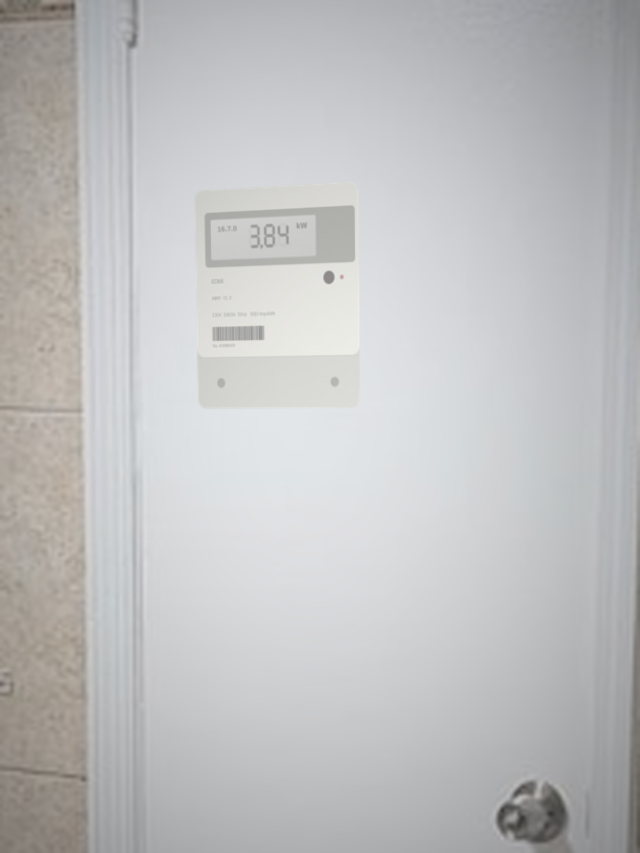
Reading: 3.84 kW
